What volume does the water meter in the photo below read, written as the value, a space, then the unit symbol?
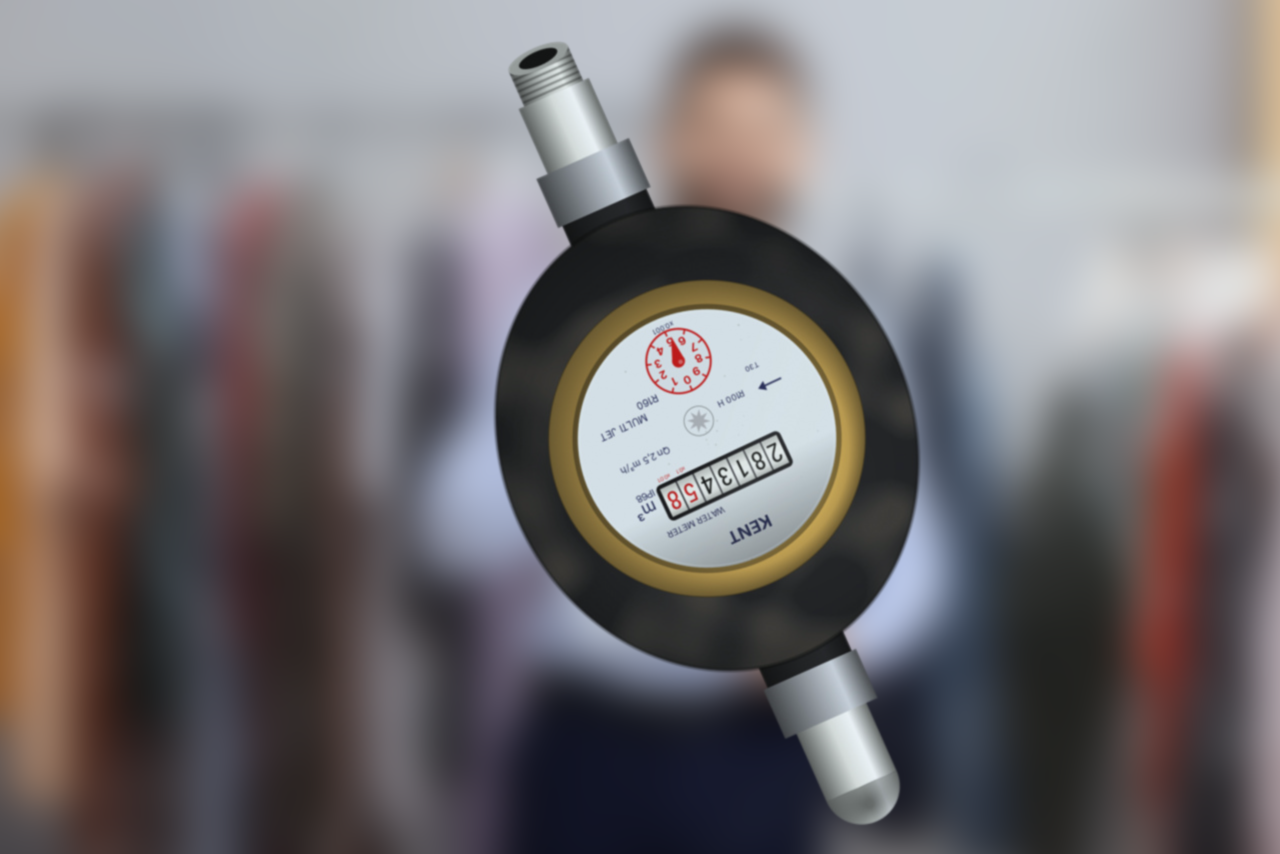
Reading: 28134.585 m³
